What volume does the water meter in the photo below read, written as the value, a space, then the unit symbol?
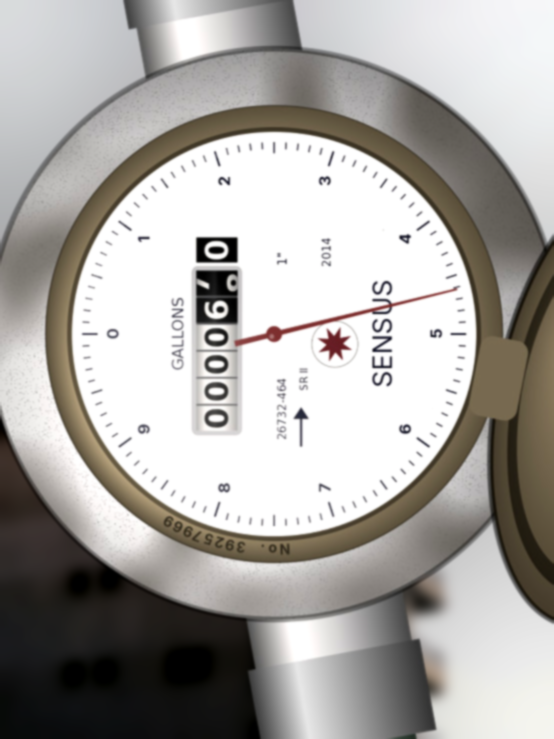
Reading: 674.6 gal
